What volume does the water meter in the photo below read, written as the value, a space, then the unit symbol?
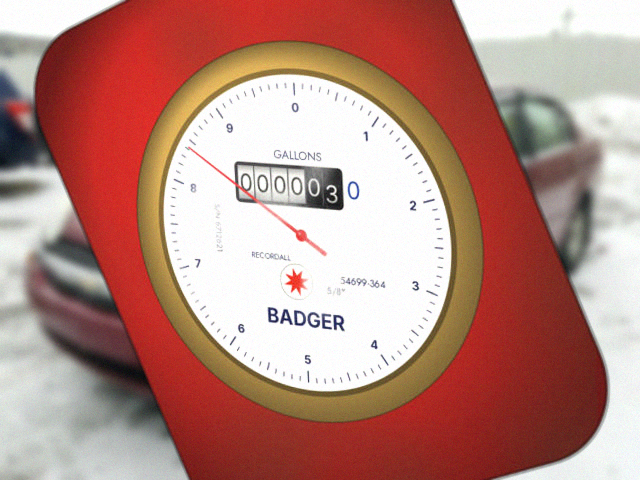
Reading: 28.4 gal
